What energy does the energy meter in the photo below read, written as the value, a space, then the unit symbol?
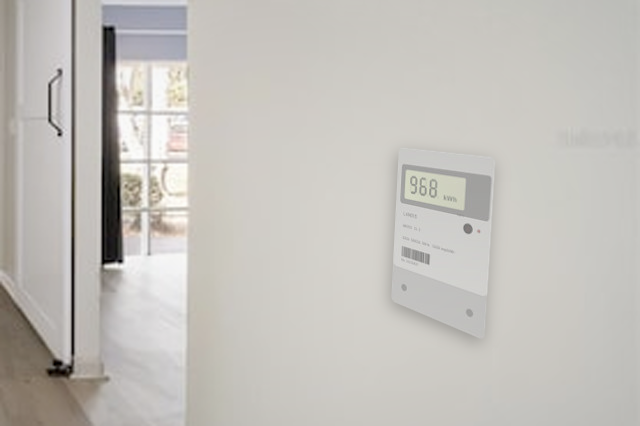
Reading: 968 kWh
